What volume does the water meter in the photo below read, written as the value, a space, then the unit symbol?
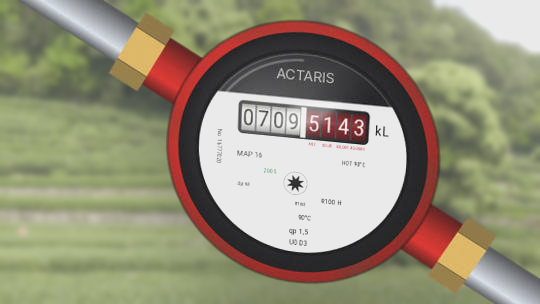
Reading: 709.5143 kL
